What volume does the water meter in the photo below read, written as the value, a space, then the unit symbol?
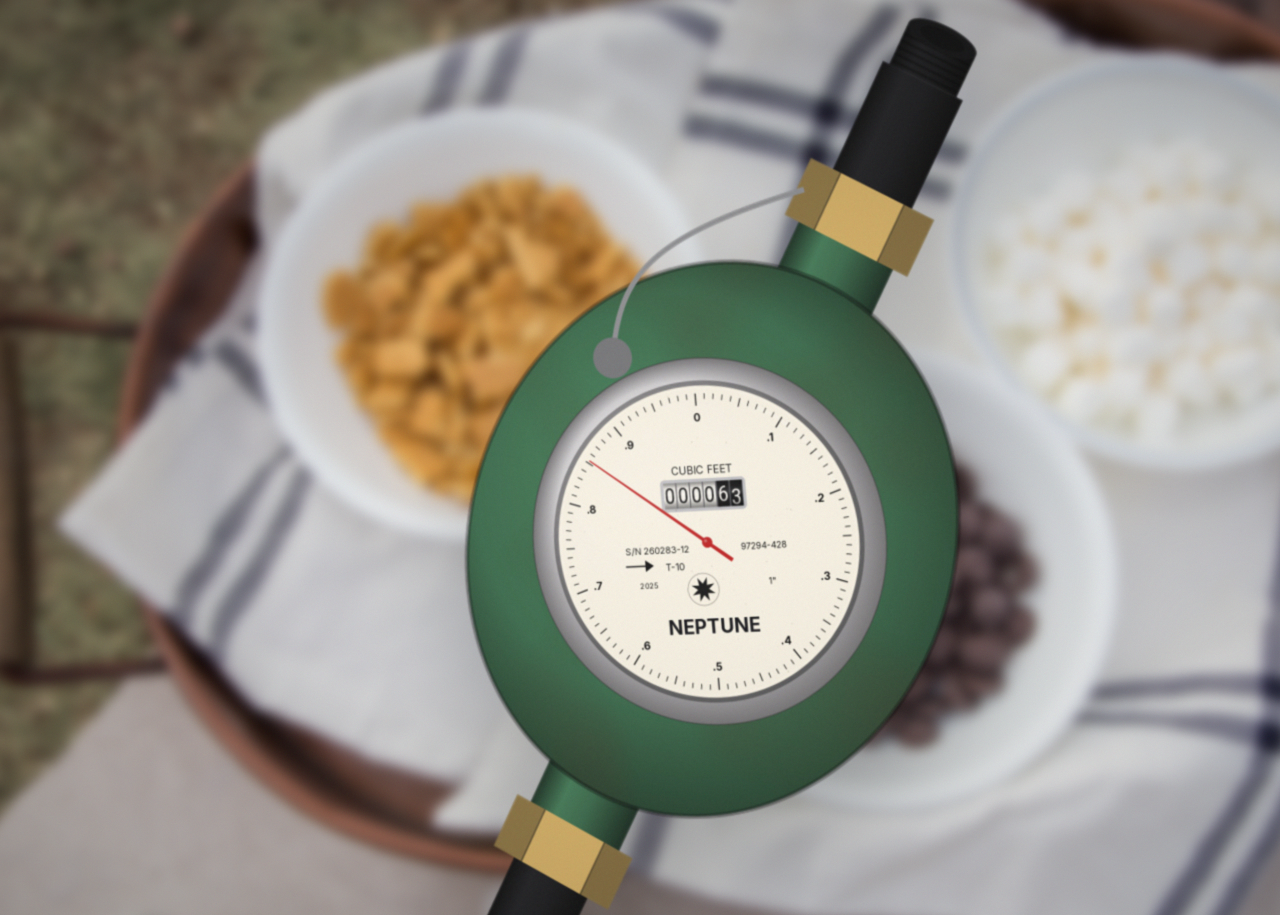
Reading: 62.85 ft³
